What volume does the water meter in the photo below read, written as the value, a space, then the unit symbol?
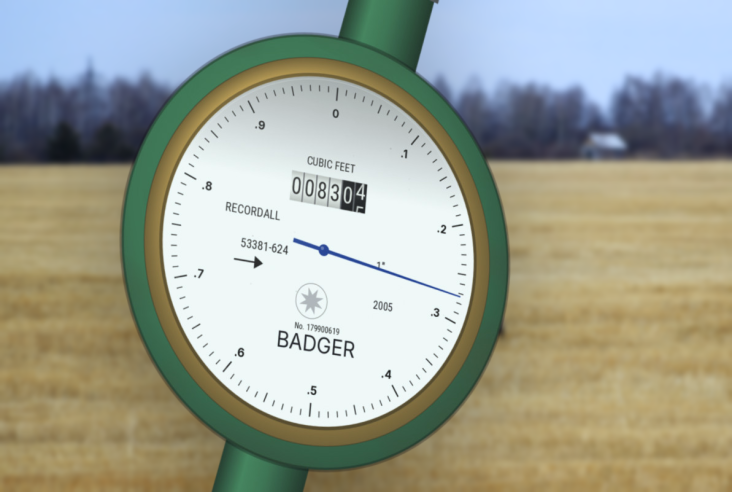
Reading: 8304.27 ft³
